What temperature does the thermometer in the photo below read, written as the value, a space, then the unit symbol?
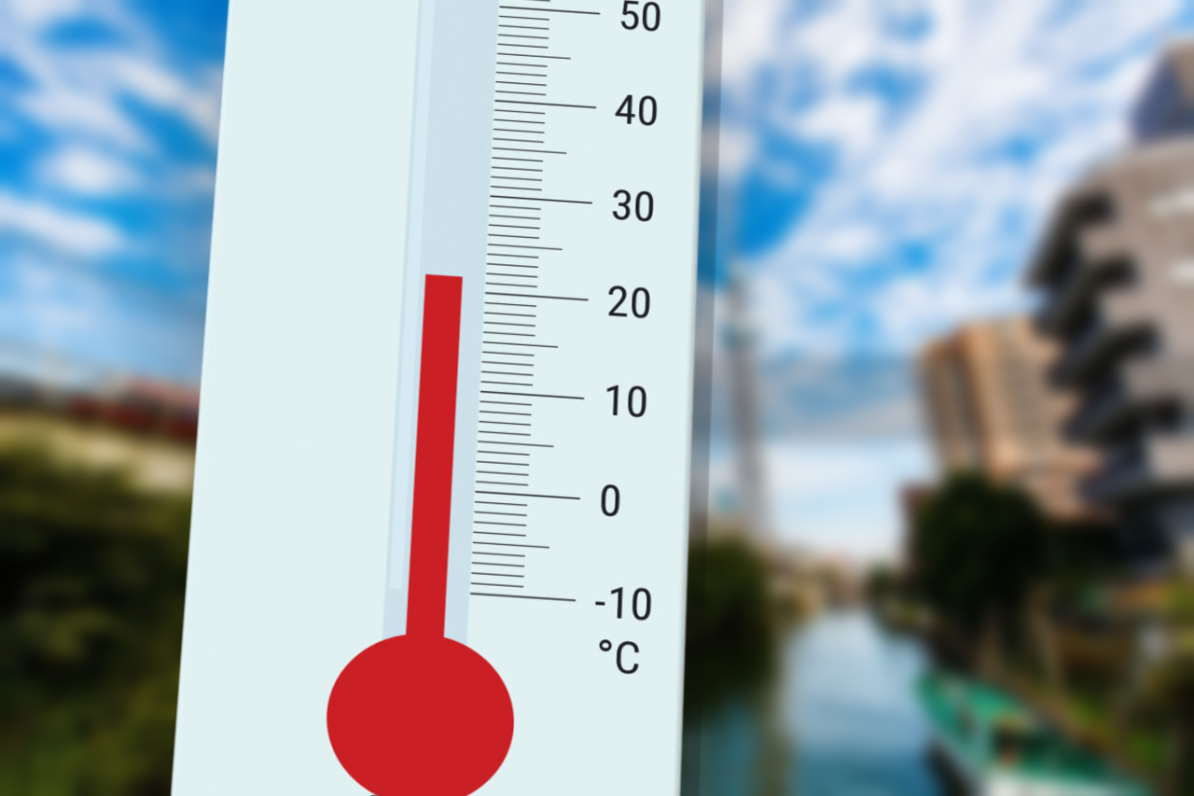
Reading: 21.5 °C
